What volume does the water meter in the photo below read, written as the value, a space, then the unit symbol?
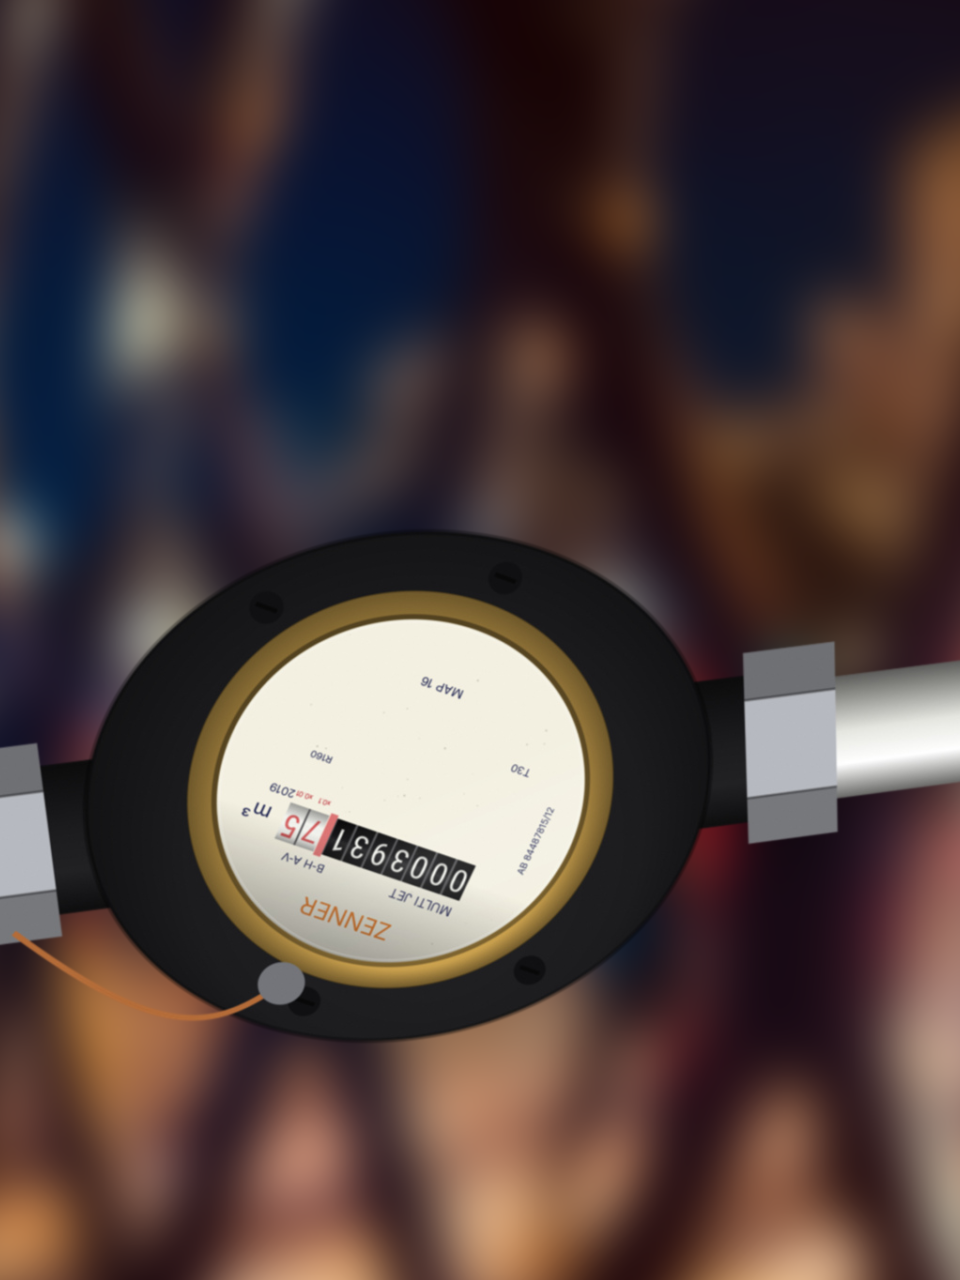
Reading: 3931.75 m³
